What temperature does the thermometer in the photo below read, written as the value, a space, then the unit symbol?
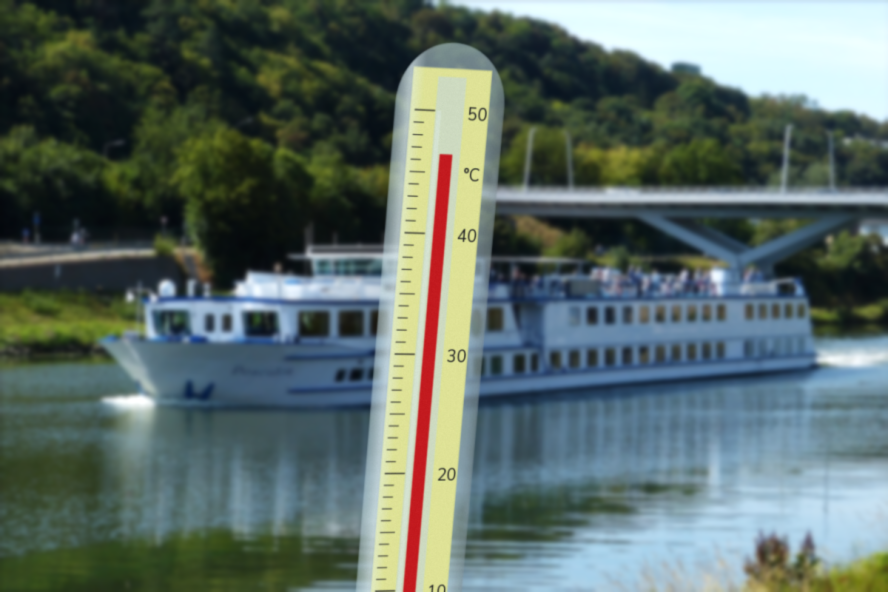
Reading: 46.5 °C
